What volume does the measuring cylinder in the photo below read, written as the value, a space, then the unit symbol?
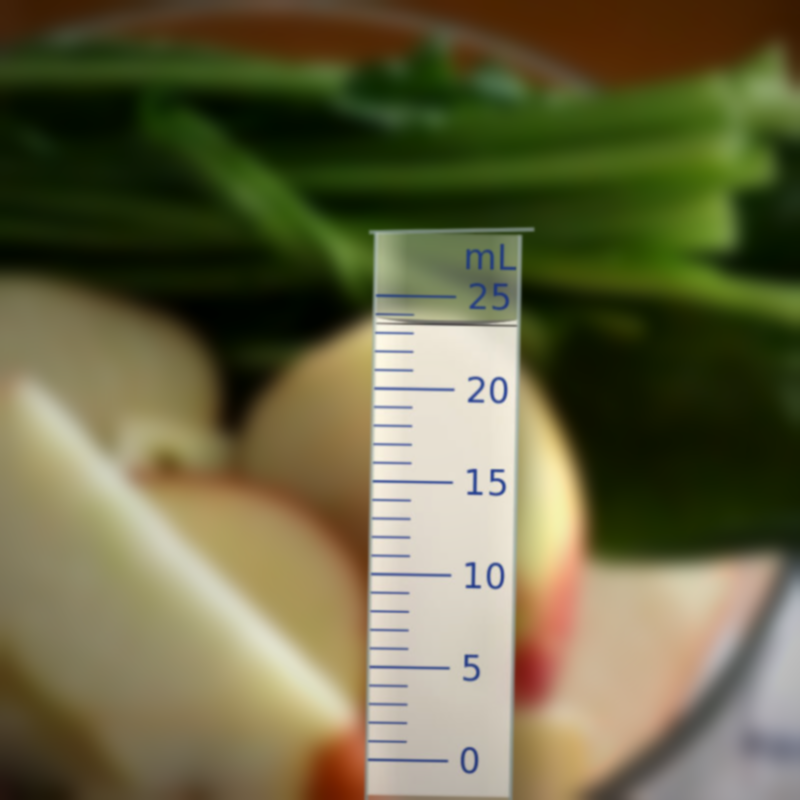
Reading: 23.5 mL
